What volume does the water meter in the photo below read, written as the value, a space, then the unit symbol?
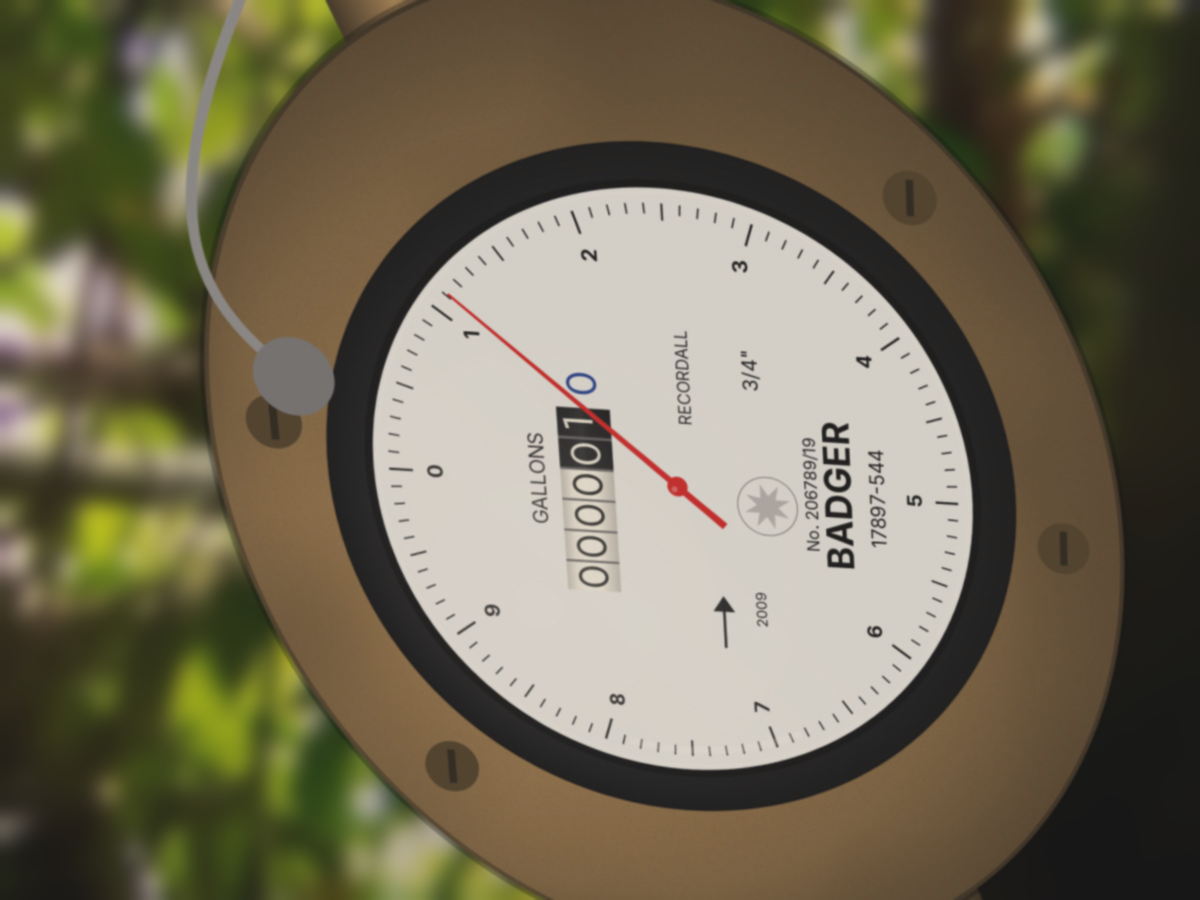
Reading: 11.1 gal
